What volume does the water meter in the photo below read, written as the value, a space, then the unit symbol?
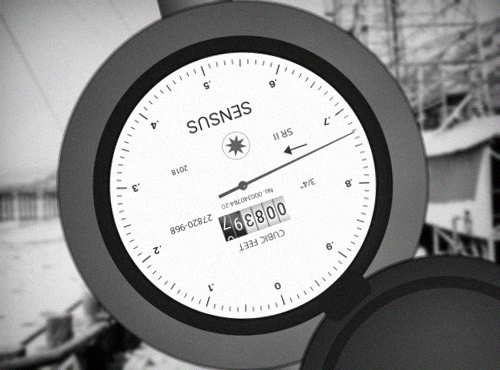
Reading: 8396.73 ft³
